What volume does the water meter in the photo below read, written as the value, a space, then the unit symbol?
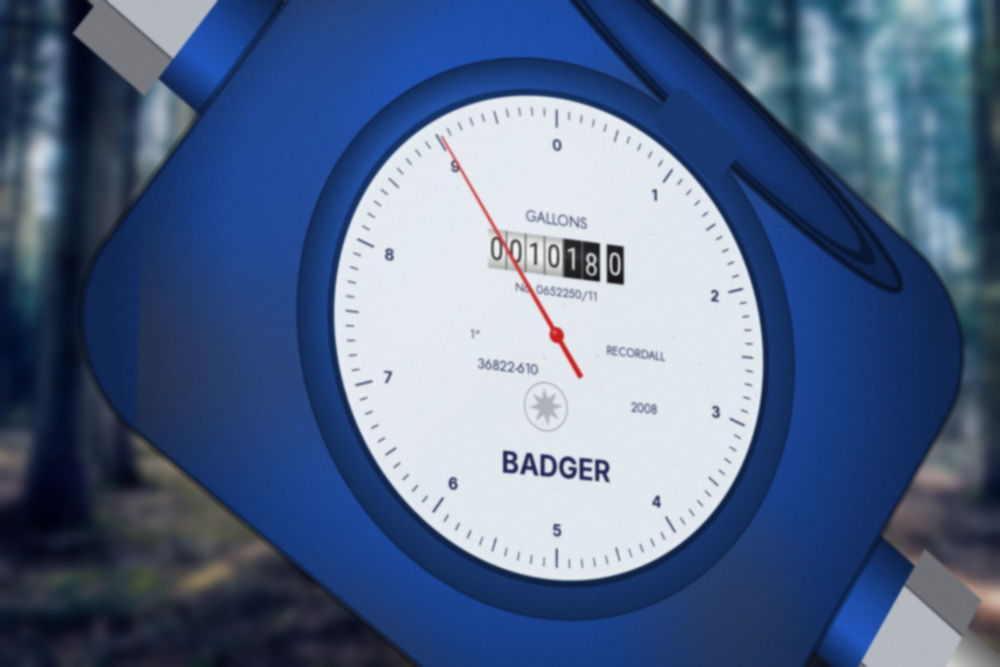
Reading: 10179.0 gal
